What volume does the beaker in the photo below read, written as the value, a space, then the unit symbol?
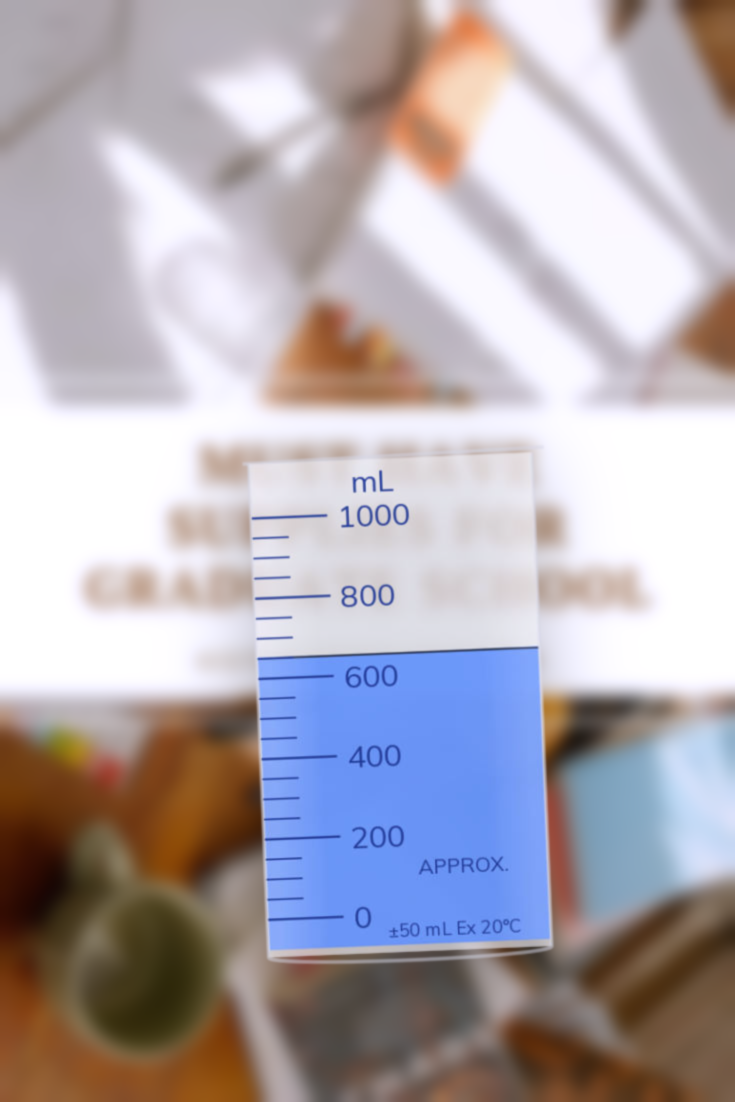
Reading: 650 mL
